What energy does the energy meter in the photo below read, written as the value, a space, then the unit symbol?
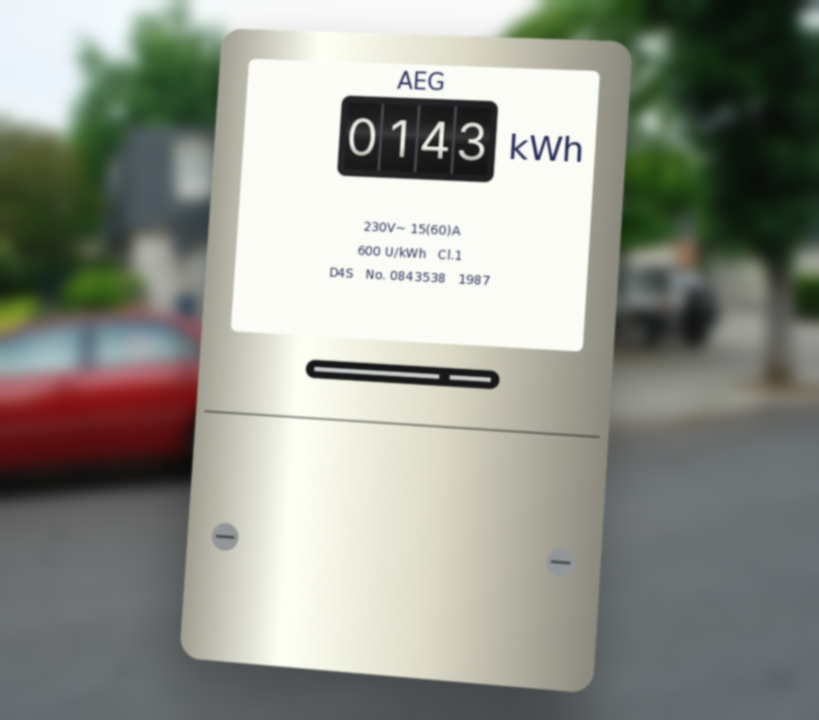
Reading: 143 kWh
